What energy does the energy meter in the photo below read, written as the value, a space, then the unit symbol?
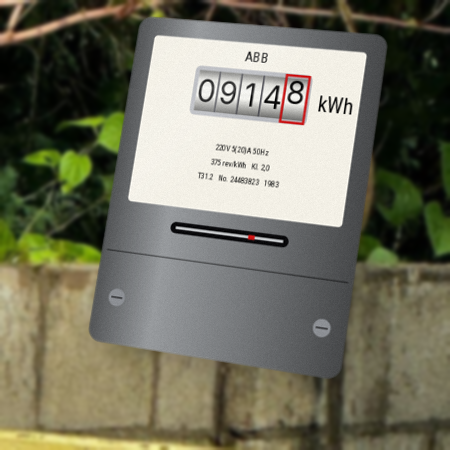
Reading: 914.8 kWh
